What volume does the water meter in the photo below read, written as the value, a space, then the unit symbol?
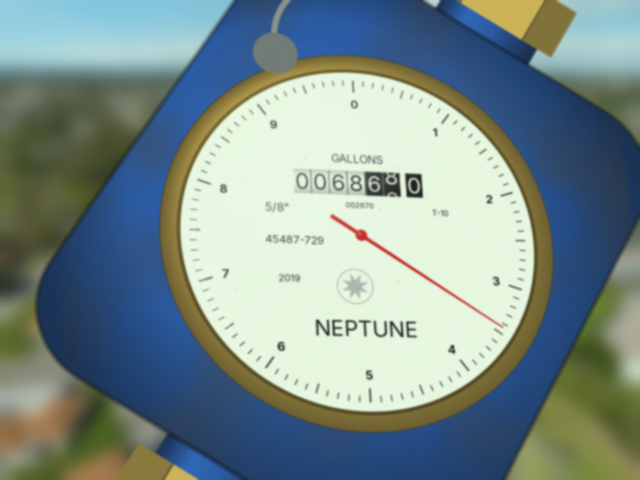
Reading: 68683.4 gal
